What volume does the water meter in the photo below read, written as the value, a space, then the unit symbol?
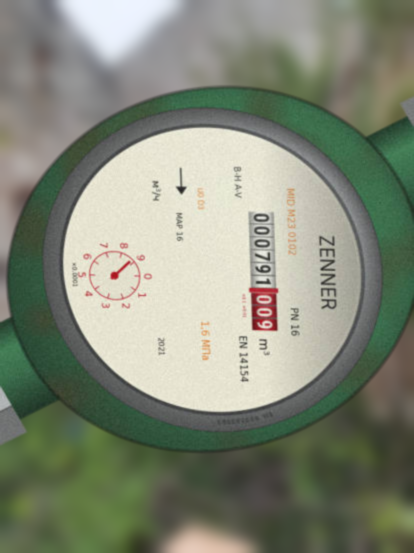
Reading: 791.0098 m³
